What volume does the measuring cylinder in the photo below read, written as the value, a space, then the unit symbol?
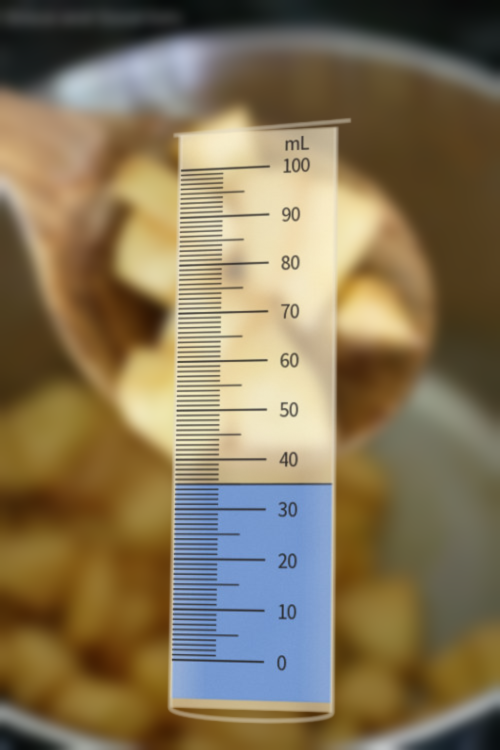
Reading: 35 mL
